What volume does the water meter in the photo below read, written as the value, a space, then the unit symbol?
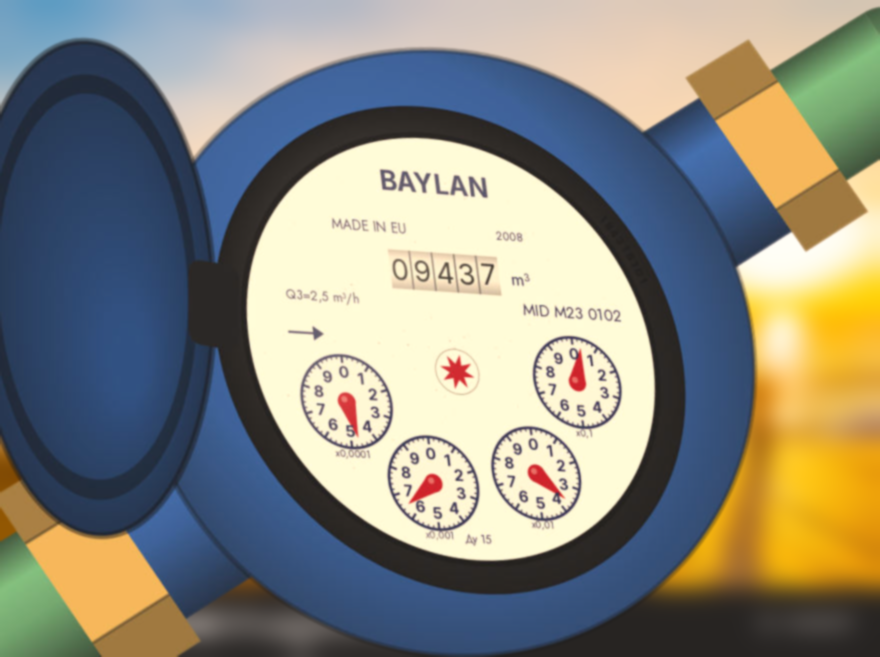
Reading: 9437.0364 m³
